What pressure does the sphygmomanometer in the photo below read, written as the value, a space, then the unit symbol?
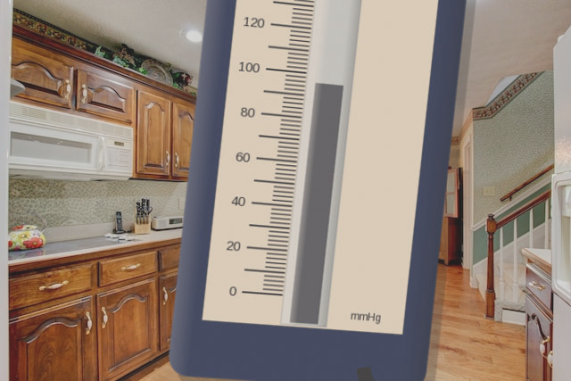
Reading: 96 mmHg
